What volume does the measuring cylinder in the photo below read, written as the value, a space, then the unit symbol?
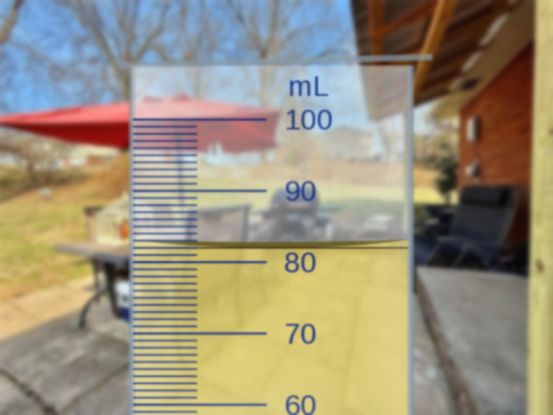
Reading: 82 mL
